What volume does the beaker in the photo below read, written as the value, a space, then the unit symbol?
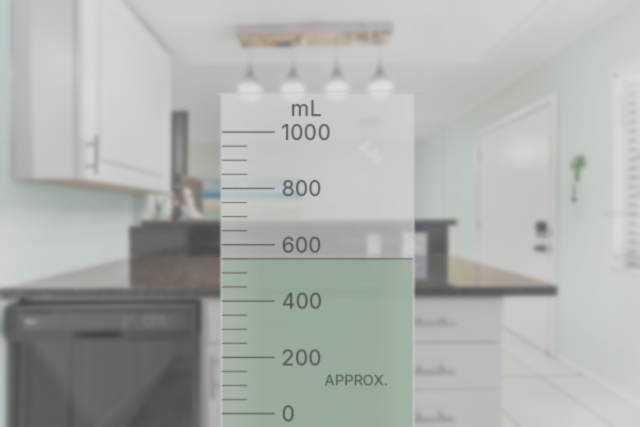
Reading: 550 mL
